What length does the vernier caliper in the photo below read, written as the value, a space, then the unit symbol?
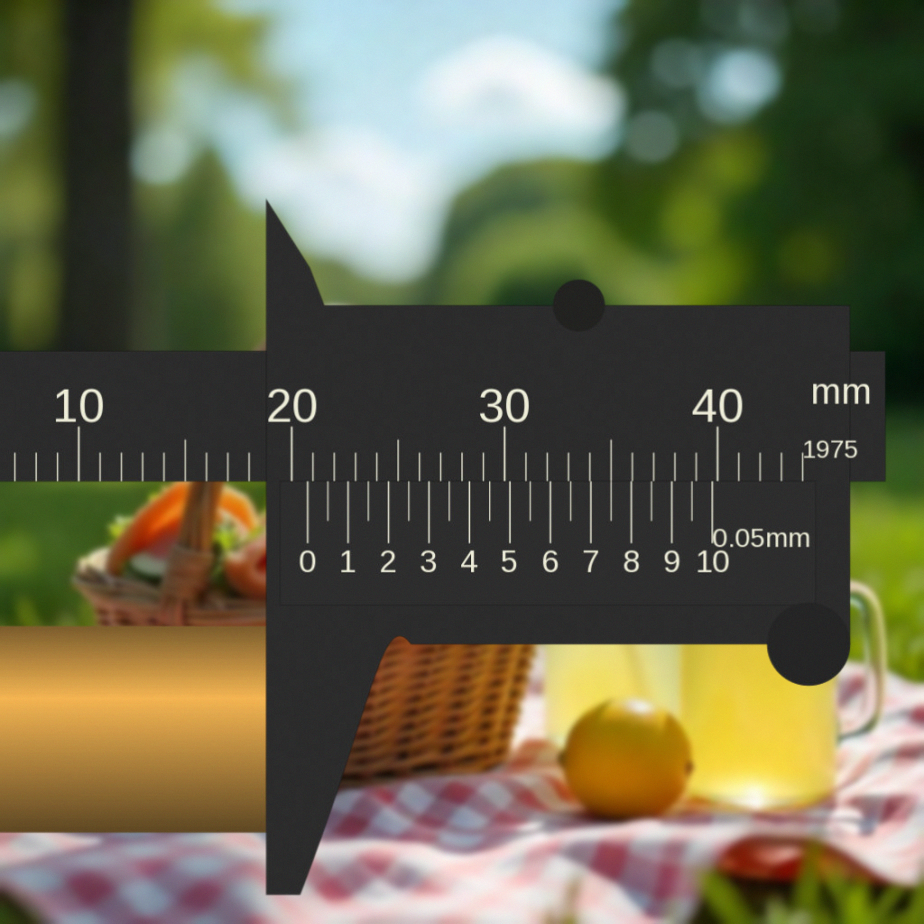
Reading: 20.75 mm
